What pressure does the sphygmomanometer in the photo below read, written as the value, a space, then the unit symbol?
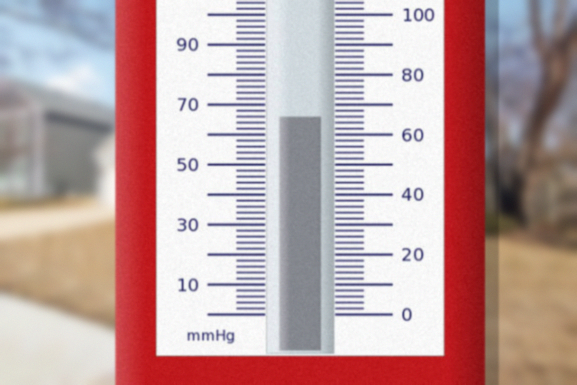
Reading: 66 mmHg
